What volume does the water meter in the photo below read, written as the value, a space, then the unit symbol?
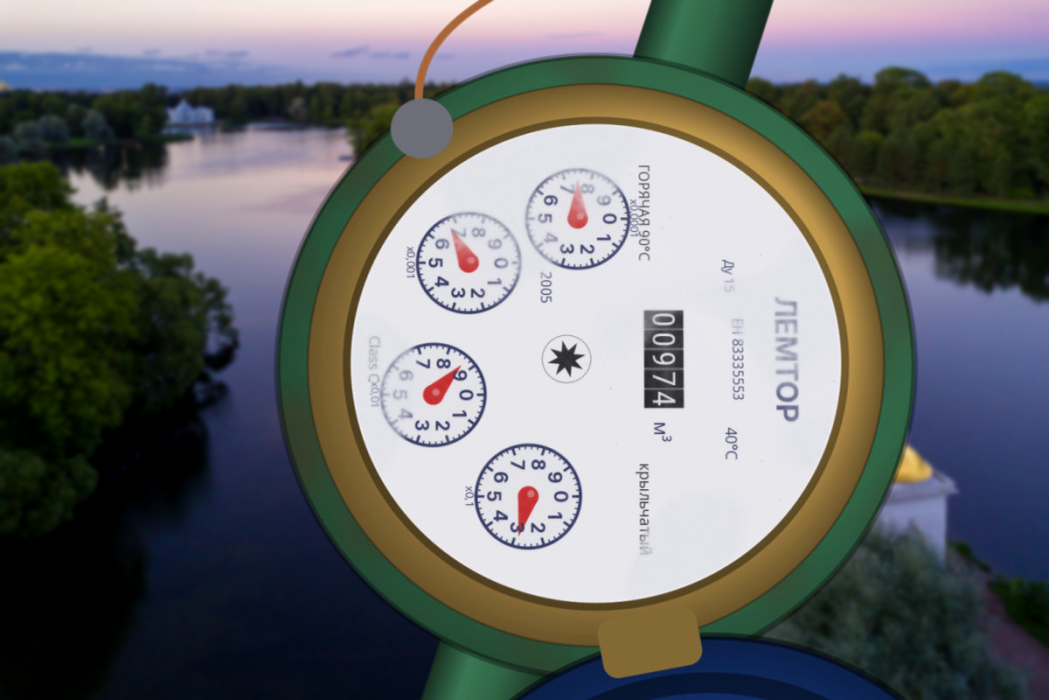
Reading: 974.2867 m³
